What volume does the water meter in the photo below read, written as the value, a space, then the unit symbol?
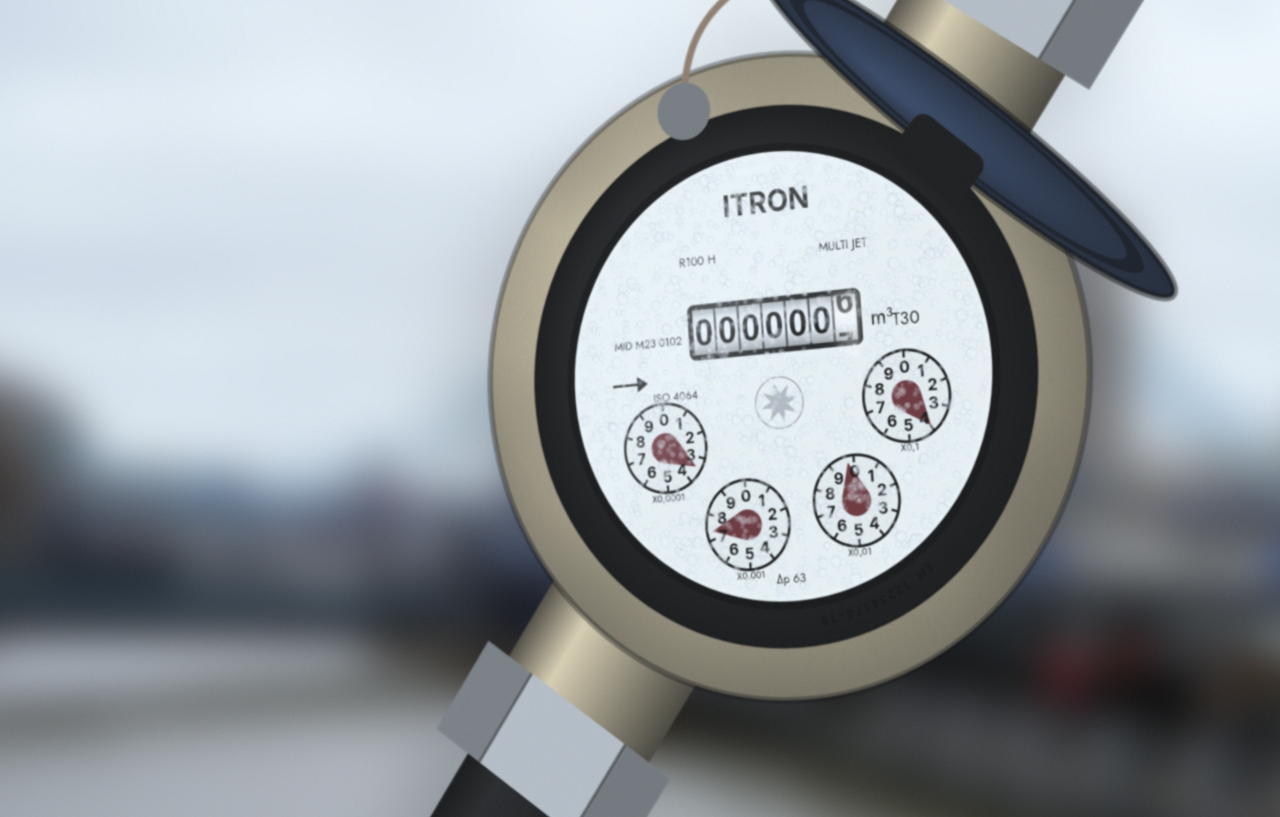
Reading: 6.3973 m³
